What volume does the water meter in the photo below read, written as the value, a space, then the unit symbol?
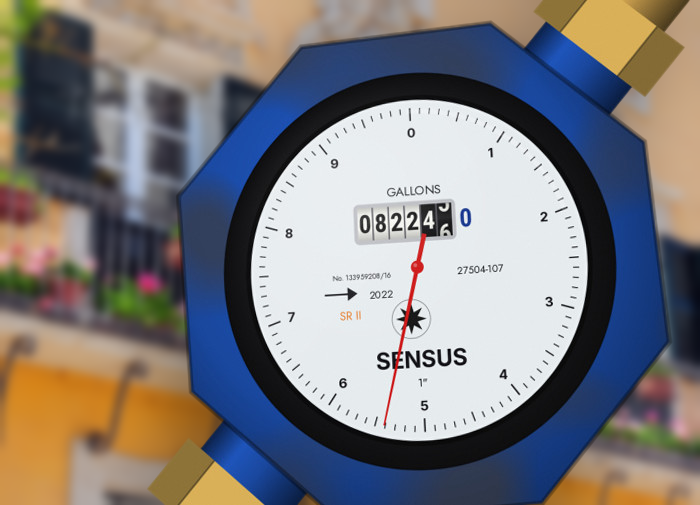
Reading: 822455.4 gal
